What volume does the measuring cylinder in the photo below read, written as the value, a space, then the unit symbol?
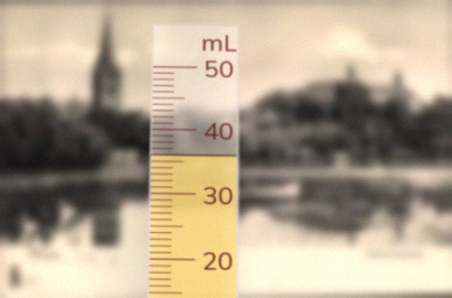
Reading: 36 mL
